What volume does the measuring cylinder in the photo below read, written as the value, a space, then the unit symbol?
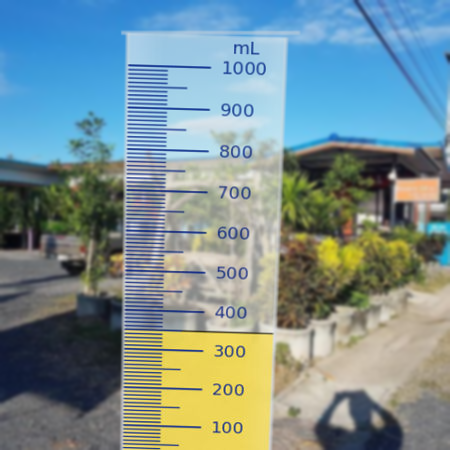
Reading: 350 mL
